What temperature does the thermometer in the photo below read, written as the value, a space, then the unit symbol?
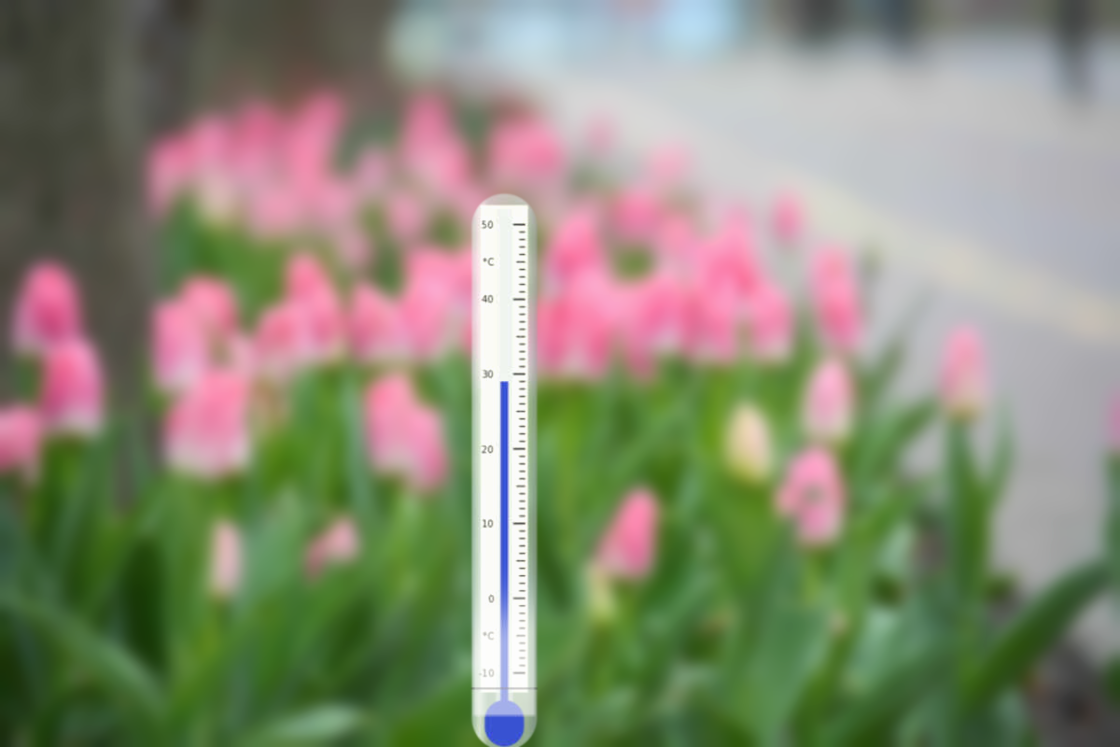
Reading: 29 °C
